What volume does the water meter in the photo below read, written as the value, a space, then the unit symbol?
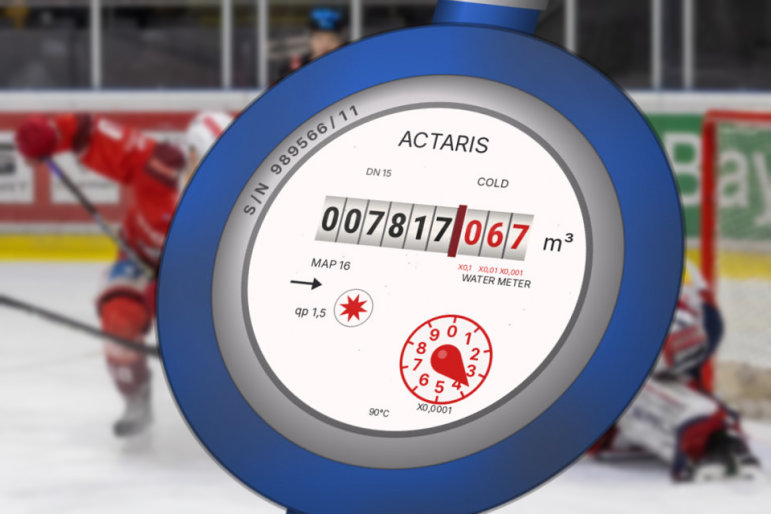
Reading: 7817.0673 m³
